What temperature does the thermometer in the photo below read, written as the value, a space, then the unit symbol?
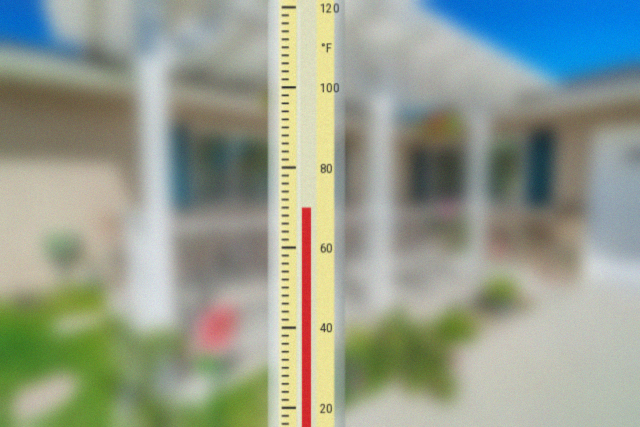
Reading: 70 °F
